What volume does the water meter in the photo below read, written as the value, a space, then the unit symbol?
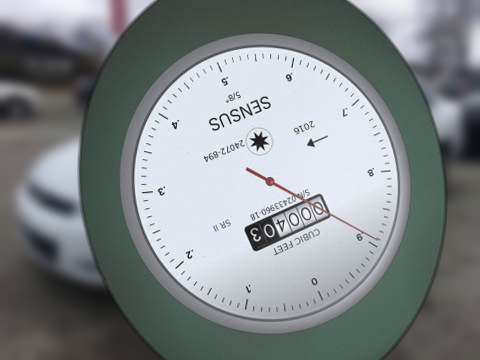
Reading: 402.89 ft³
